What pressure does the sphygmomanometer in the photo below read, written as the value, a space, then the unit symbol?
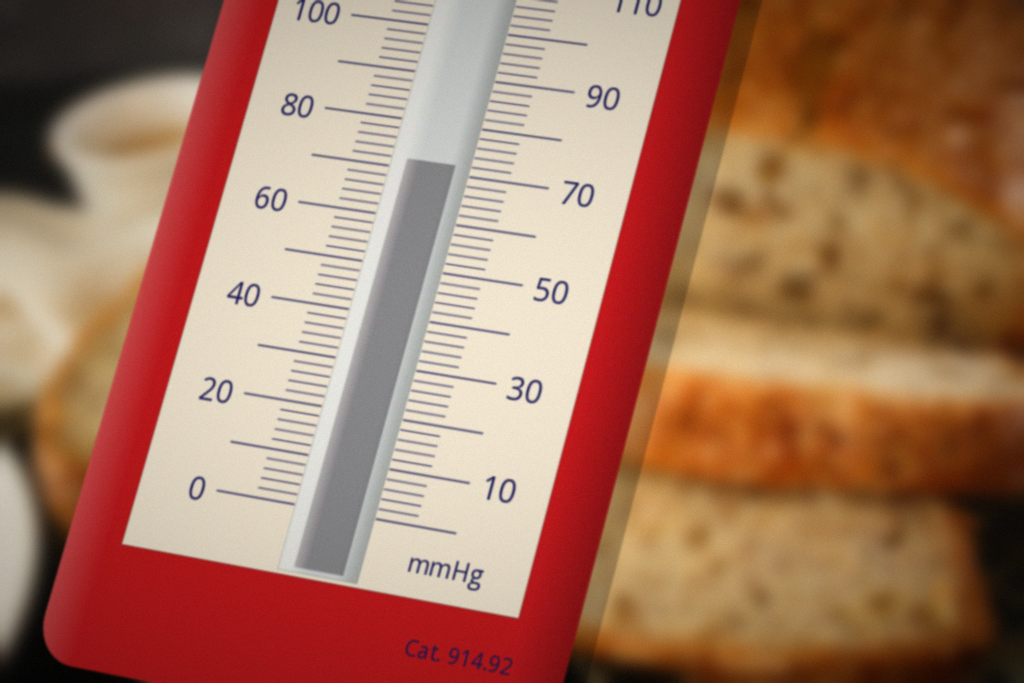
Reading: 72 mmHg
